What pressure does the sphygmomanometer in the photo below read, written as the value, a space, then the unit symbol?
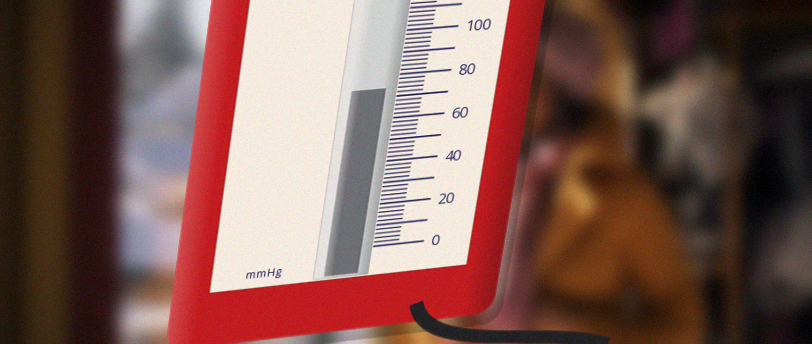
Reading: 74 mmHg
